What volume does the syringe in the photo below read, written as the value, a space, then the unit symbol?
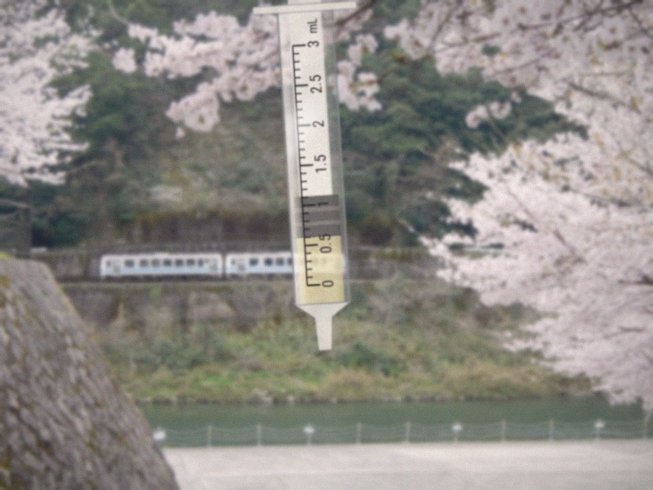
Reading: 0.6 mL
